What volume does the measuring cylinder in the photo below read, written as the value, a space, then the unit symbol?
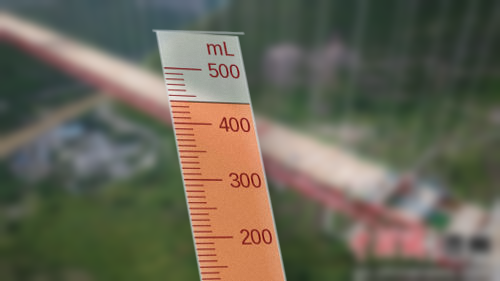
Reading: 440 mL
